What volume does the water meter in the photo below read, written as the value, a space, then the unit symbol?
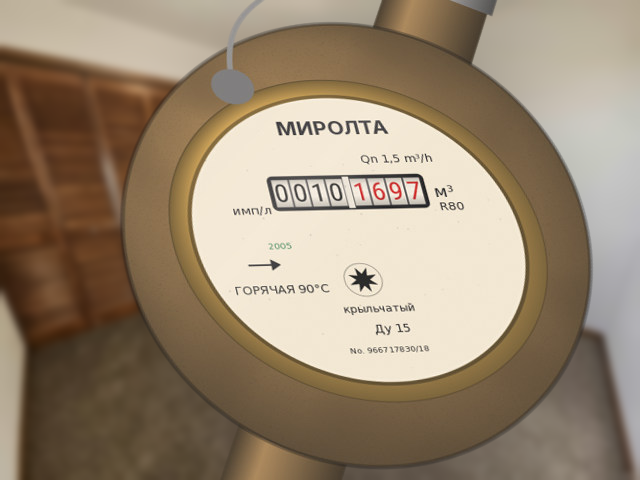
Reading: 10.1697 m³
